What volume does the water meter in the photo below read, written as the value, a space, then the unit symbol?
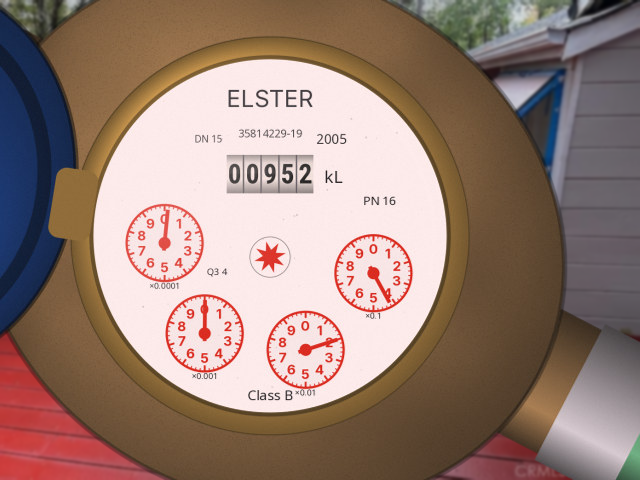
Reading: 952.4200 kL
